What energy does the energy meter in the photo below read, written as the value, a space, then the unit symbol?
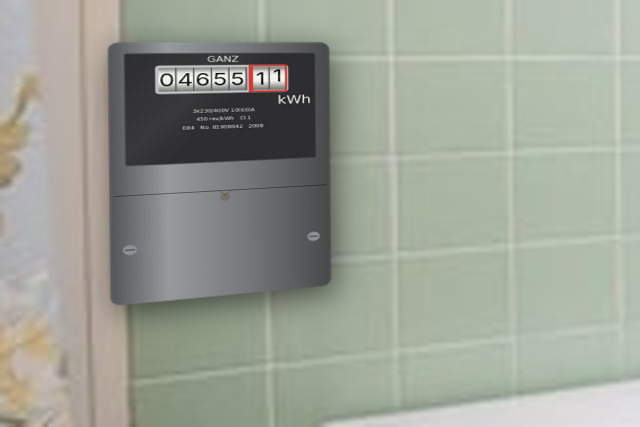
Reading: 4655.11 kWh
